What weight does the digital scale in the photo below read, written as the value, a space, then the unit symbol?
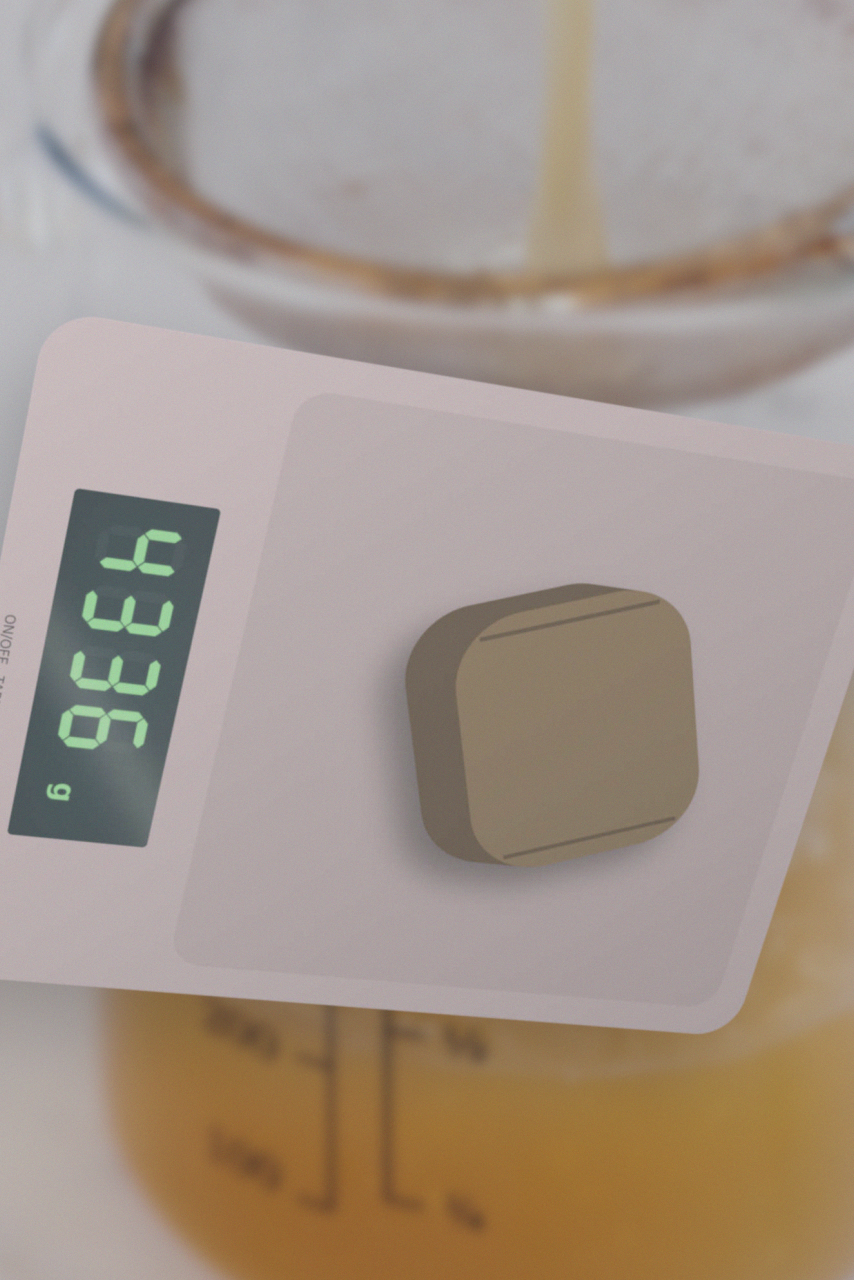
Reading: 4336 g
